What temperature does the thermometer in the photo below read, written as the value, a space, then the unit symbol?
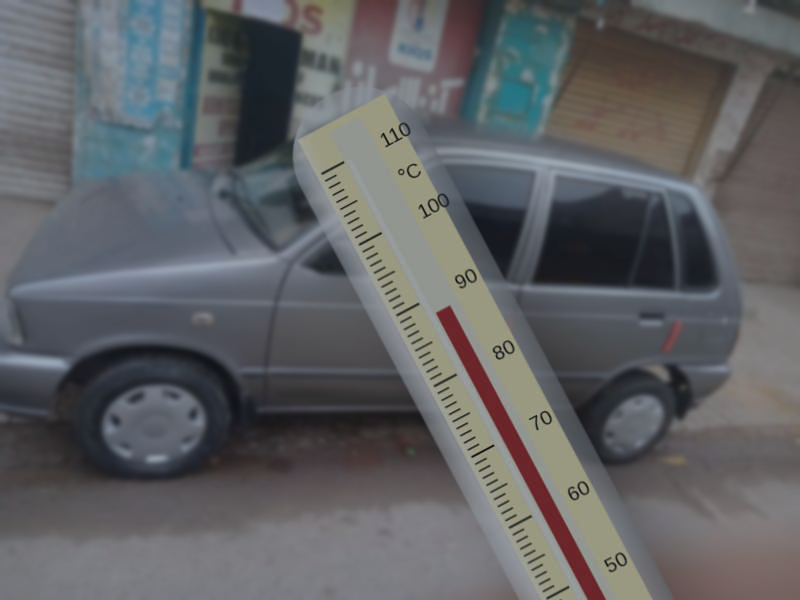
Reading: 88 °C
